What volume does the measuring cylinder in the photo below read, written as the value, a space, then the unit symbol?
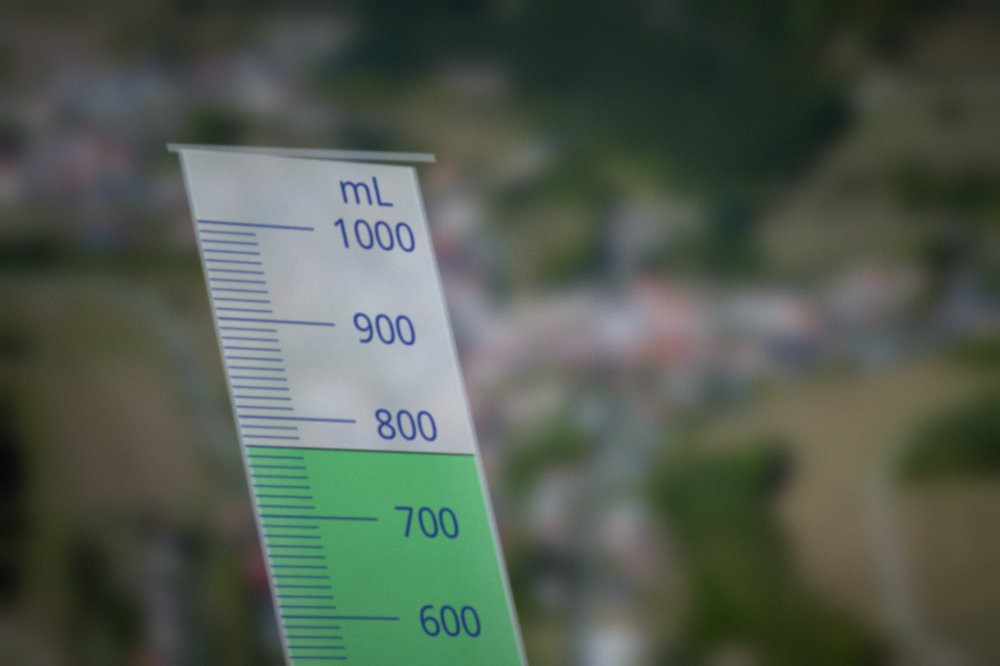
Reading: 770 mL
